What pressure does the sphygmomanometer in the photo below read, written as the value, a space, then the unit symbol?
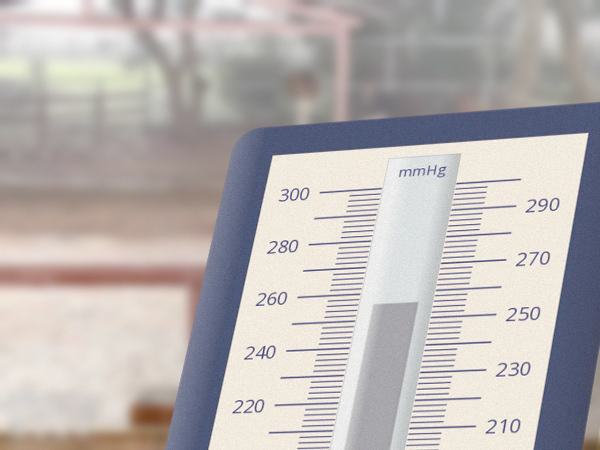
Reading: 256 mmHg
